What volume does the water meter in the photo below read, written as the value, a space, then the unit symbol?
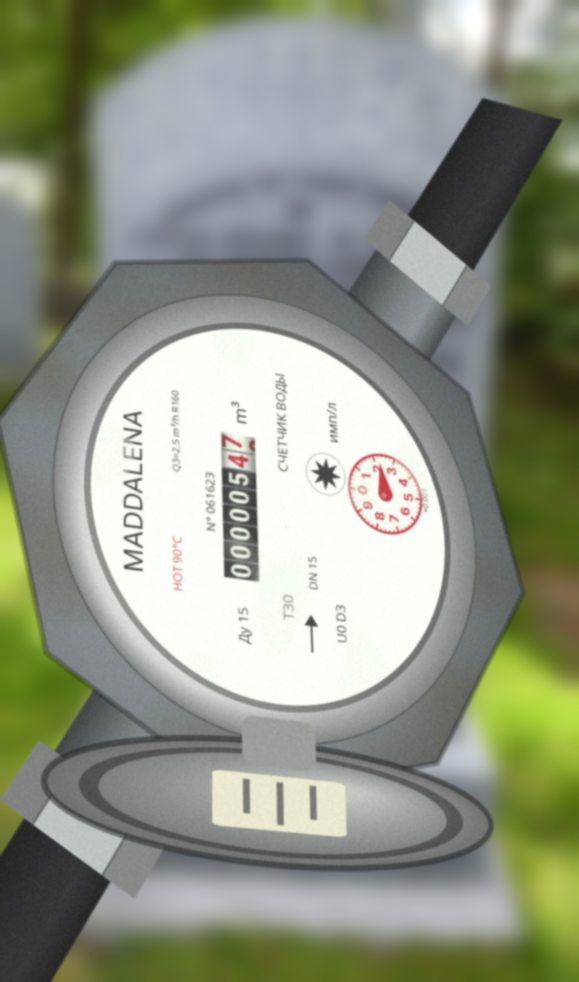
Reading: 5.472 m³
